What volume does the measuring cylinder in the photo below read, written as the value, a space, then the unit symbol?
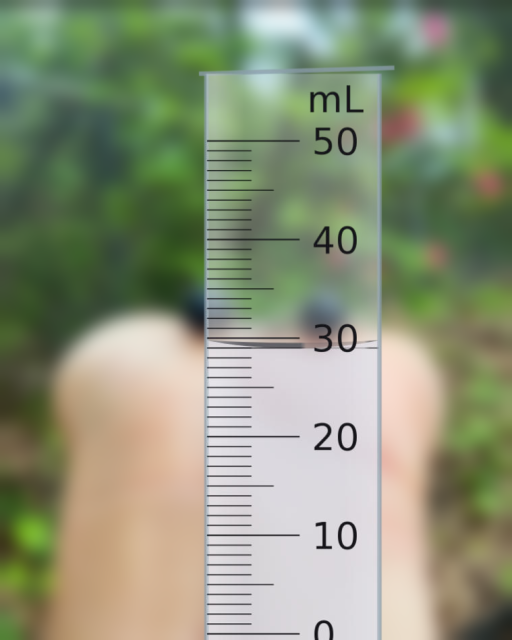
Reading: 29 mL
